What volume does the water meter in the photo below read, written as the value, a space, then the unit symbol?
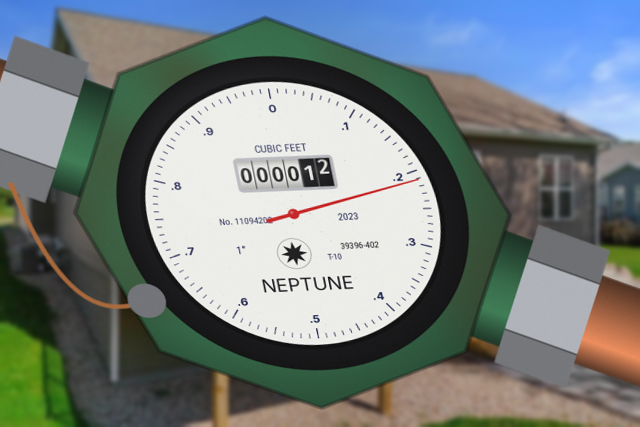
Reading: 12.21 ft³
